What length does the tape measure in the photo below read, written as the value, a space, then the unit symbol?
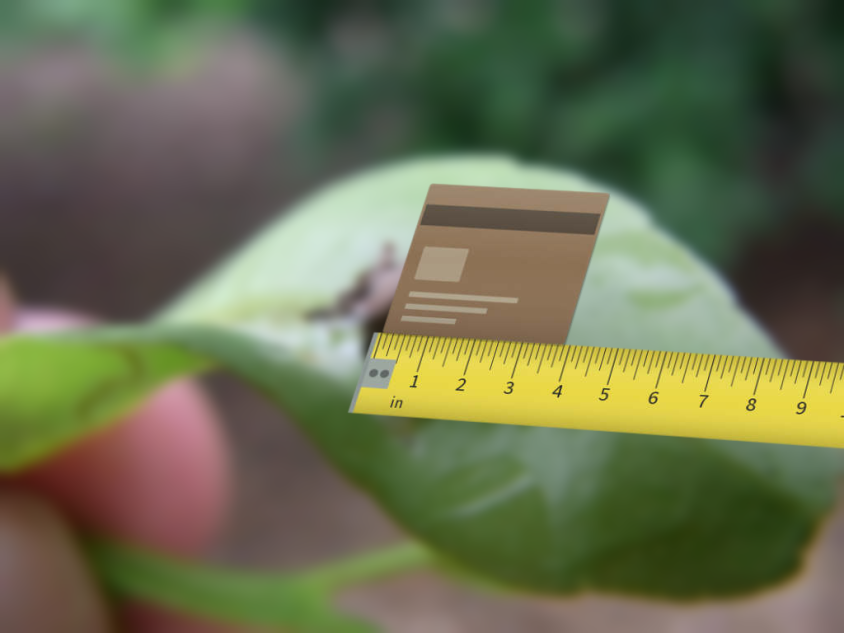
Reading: 3.875 in
